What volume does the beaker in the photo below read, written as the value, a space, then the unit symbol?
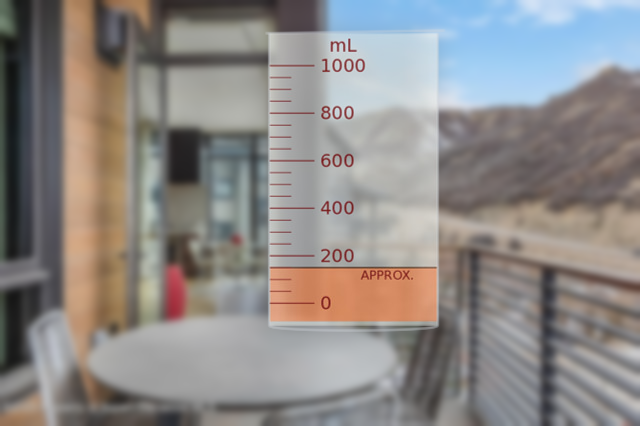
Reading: 150 mL
